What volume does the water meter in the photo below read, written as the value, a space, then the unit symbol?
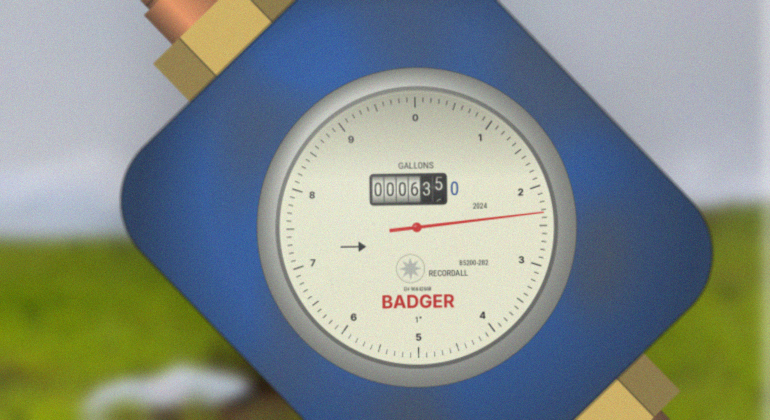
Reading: 6352.3 gal
